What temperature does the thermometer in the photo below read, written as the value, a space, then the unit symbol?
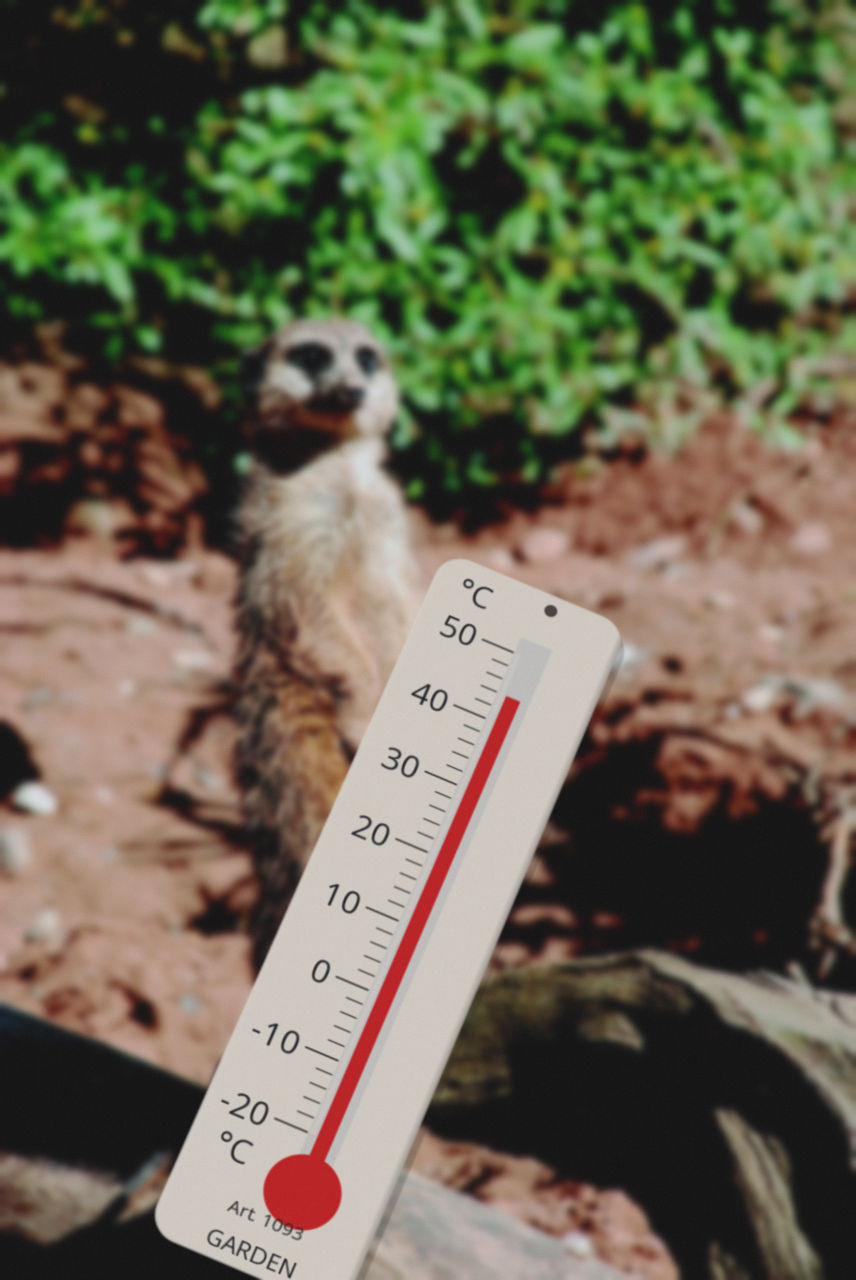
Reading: 44 °C
